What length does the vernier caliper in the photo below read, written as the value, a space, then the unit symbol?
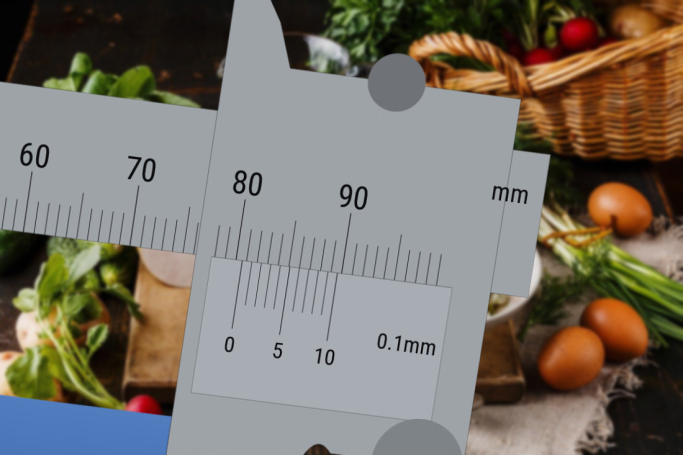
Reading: 80.6 mm
